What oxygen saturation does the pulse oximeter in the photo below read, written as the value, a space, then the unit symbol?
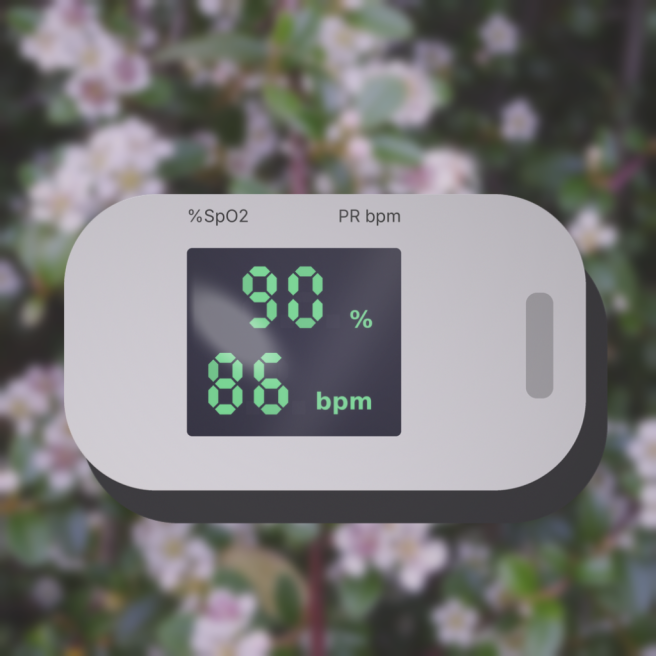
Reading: 90 %
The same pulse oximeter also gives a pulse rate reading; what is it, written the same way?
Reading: 86 bpm
